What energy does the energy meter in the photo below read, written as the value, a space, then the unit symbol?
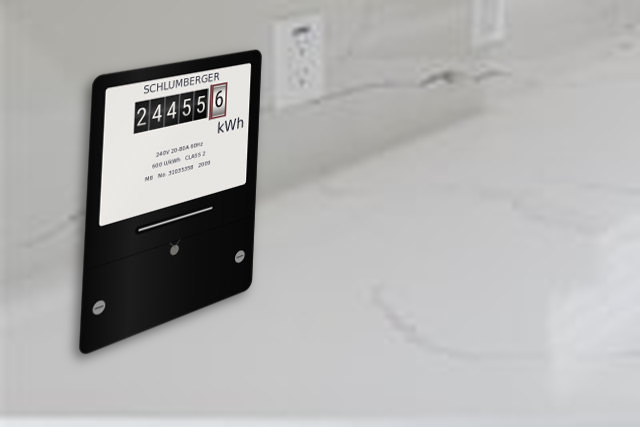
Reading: 24455.6 kWh
